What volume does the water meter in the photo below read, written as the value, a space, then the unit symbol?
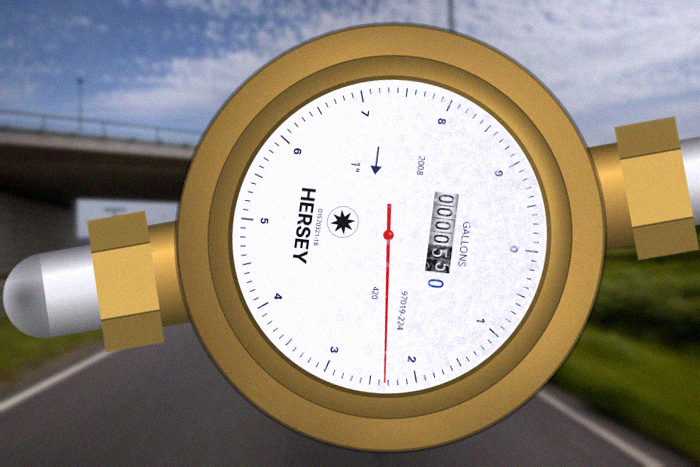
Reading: 552.3 gal
